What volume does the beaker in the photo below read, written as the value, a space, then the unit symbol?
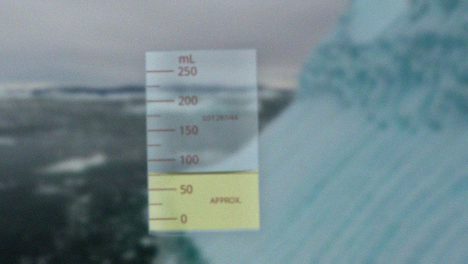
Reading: 75 mL
